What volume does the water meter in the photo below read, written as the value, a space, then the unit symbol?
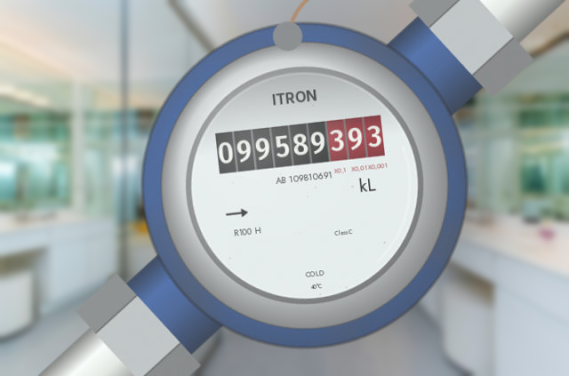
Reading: 99589.393 kL
